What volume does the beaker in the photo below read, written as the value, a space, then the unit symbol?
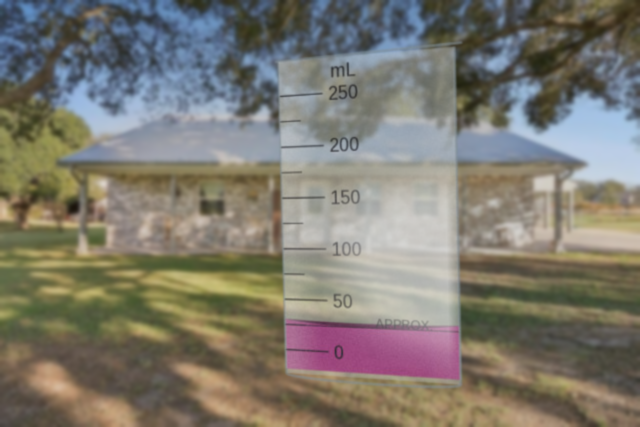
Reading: 25 mL
